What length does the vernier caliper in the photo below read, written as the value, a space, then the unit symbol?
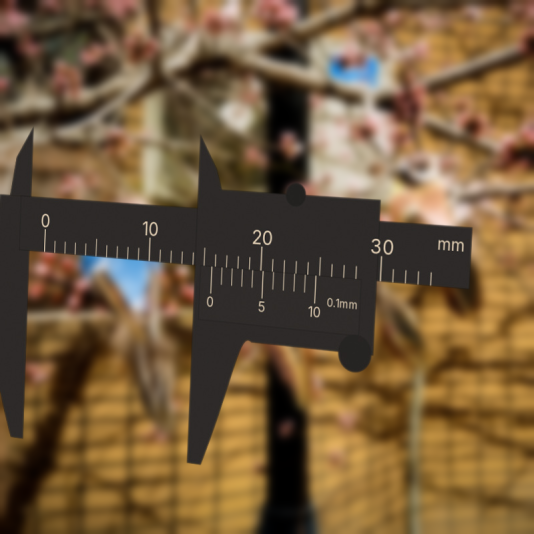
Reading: 15.7 mm
